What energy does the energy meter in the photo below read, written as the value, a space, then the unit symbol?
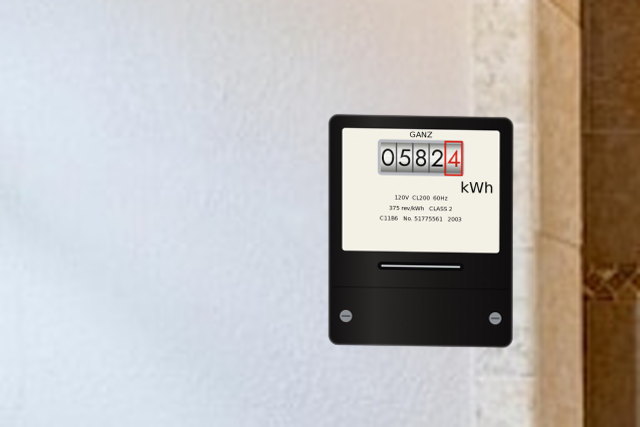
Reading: 582.4 kWh
